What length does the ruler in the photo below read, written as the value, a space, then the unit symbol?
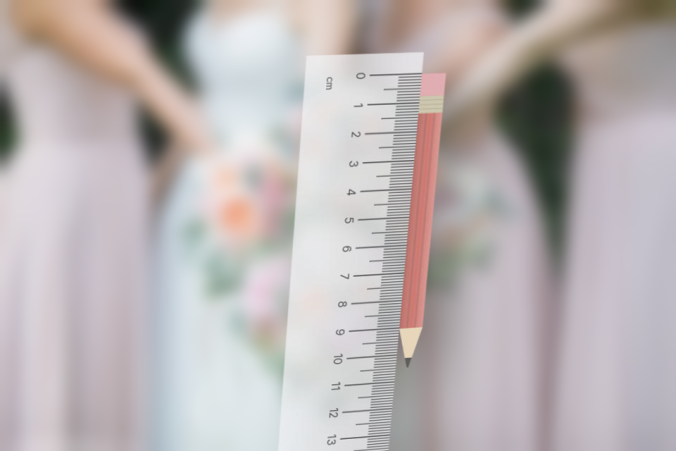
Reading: 10.5 cm
